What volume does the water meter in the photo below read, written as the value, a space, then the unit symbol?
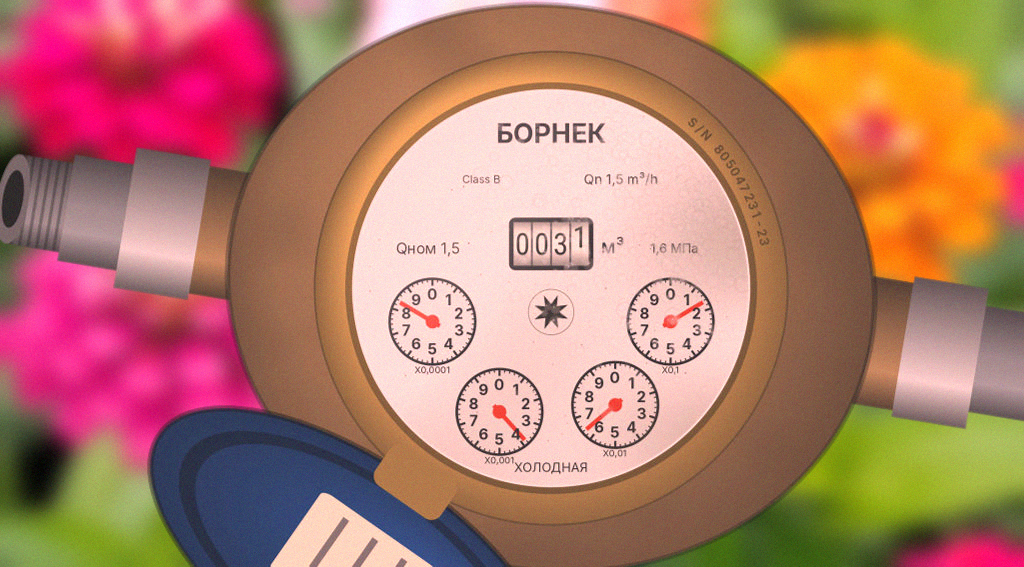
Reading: 31.1638 m³
